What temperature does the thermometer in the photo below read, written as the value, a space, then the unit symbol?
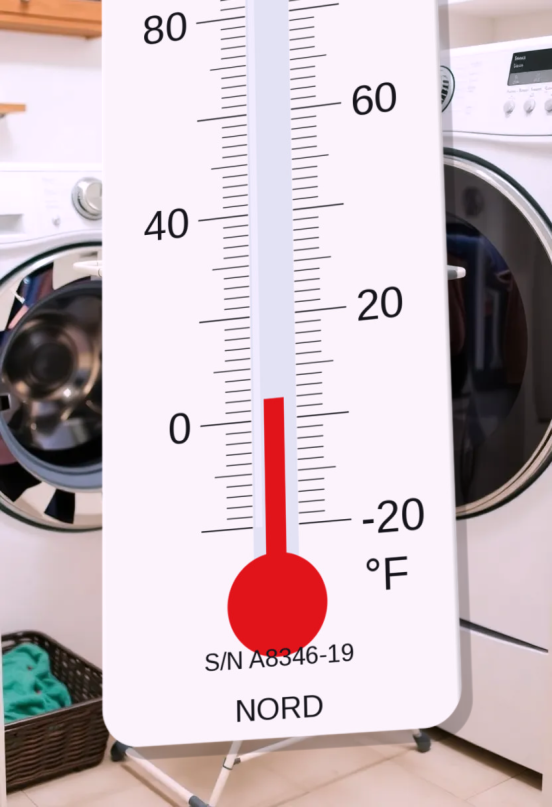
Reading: 4 °F
